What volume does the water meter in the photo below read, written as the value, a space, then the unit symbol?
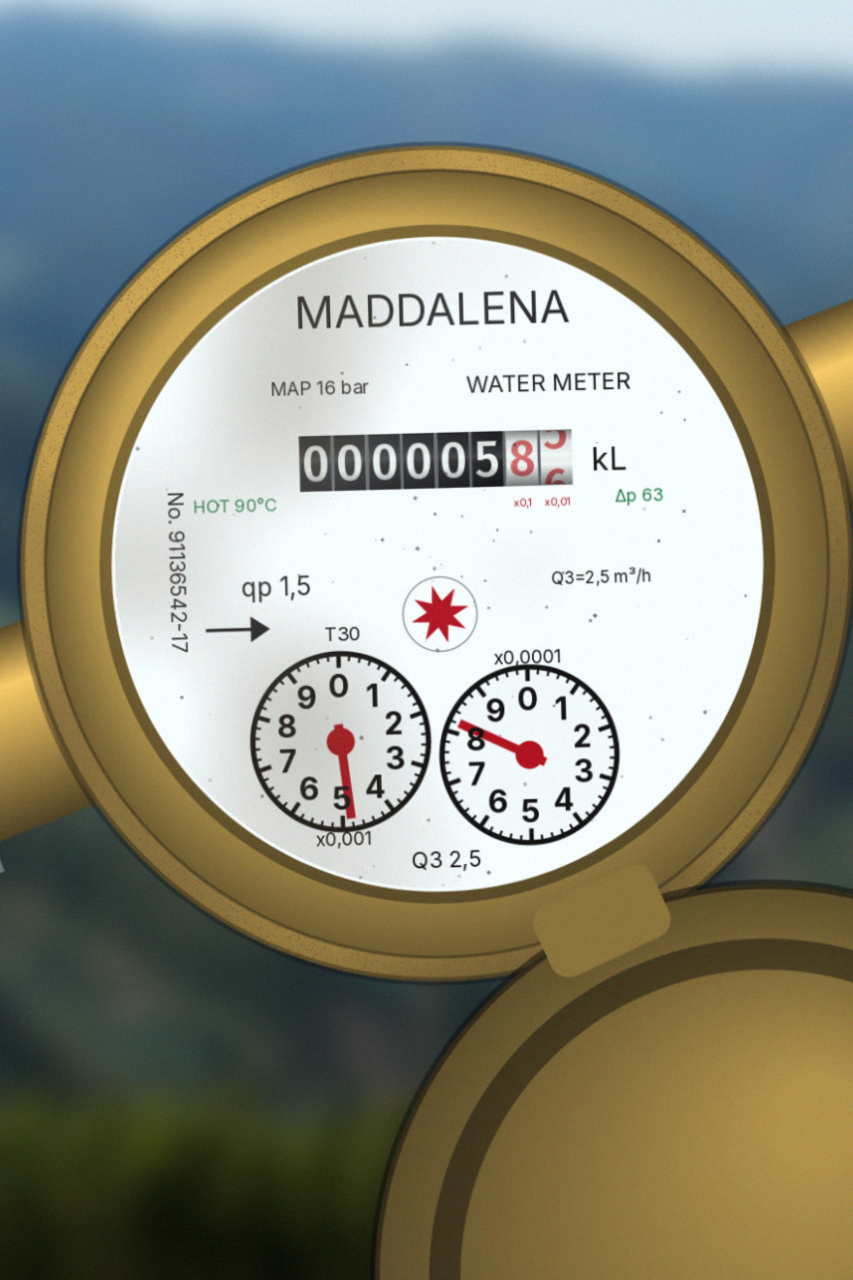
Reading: 5.8548 kL
